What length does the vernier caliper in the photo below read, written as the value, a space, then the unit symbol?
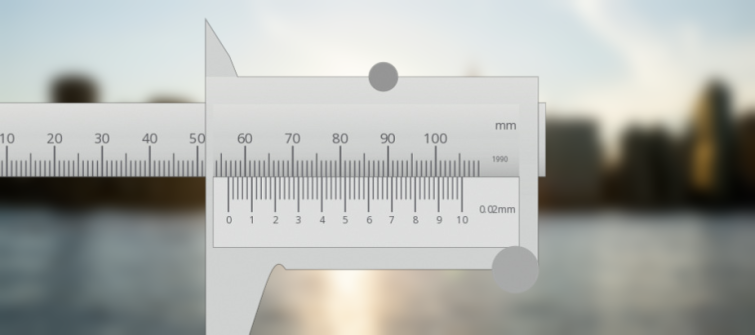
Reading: 56.5 mm
